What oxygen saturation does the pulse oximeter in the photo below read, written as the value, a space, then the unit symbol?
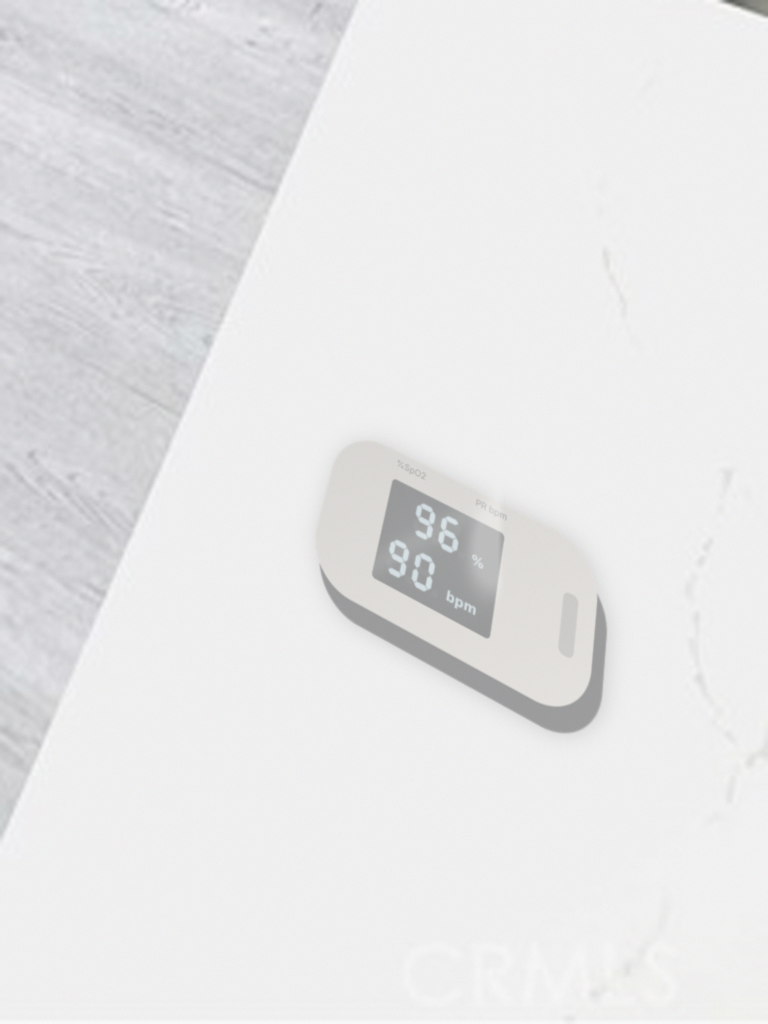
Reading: 96 %
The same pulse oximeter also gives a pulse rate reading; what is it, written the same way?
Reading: 90 bpm
